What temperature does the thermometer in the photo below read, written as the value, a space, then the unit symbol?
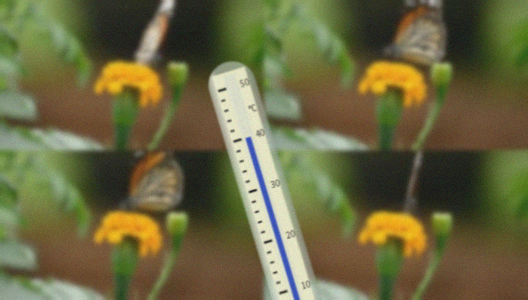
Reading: 40 °C
